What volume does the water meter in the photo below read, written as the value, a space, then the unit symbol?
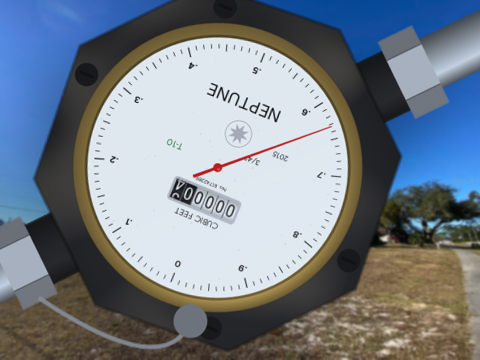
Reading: 3.63 ft³
